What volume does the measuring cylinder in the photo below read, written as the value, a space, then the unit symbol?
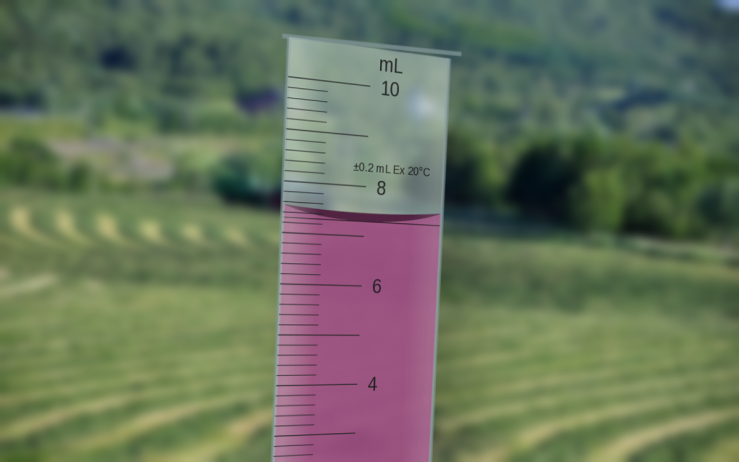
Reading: 7.3 mL
